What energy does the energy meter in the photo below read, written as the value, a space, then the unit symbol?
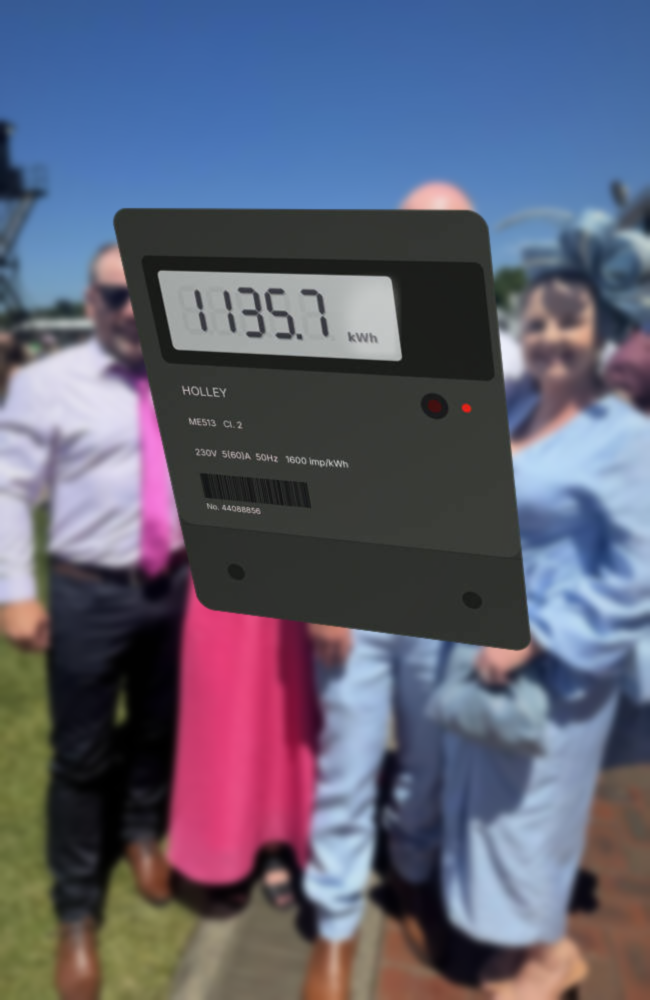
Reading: 1135.7 kWh
